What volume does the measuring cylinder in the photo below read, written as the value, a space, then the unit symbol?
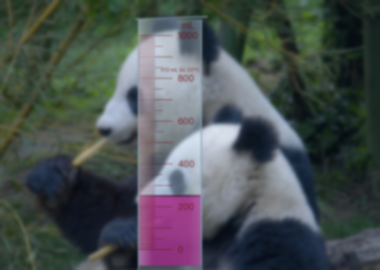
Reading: 250 mL
